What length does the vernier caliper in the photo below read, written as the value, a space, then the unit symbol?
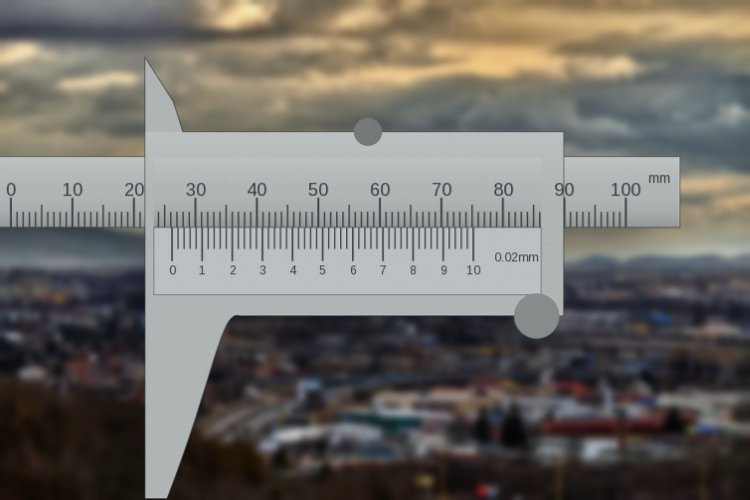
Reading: 26.2 mm
